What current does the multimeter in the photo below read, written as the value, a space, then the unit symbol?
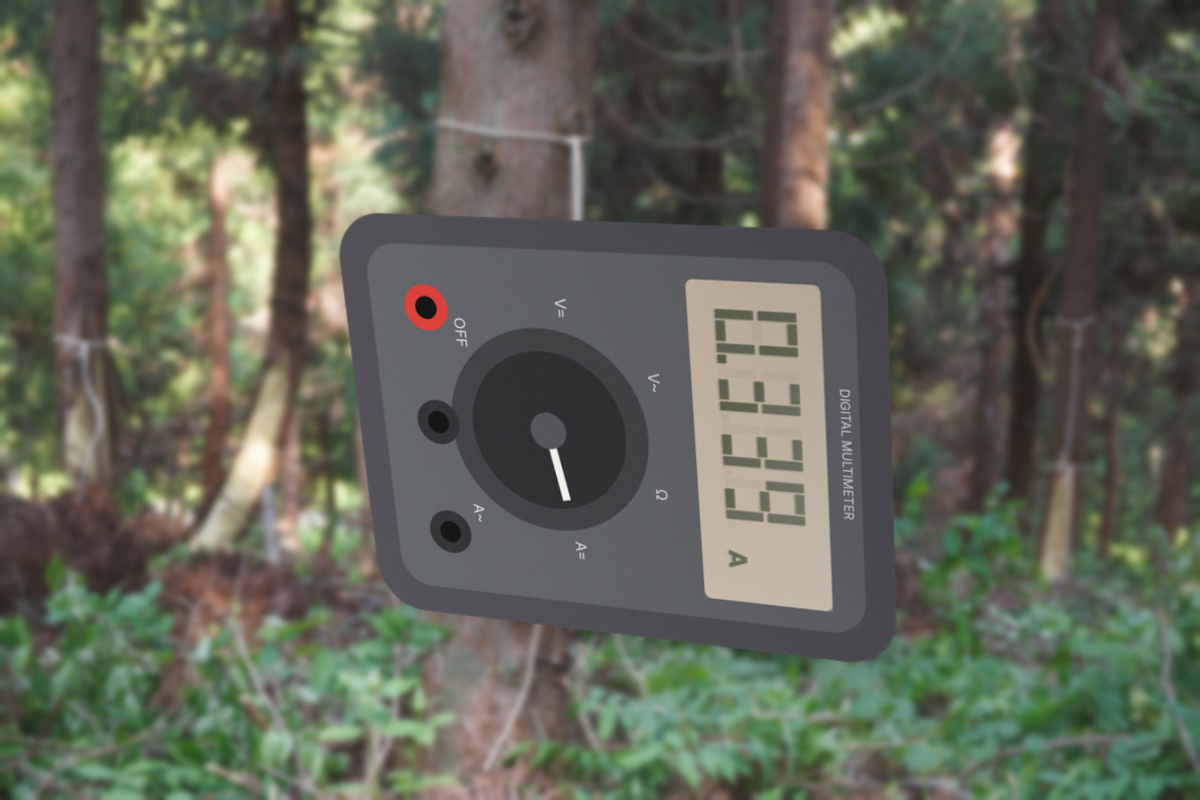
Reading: 0.339 A
